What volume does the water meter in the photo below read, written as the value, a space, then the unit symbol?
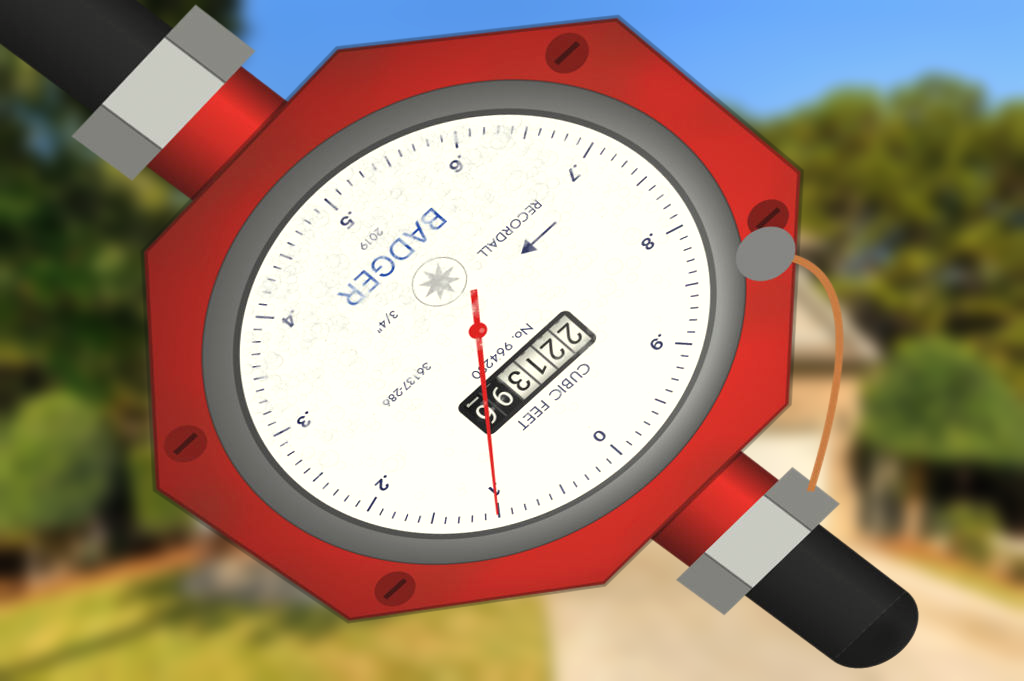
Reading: 221396.10 ft³
